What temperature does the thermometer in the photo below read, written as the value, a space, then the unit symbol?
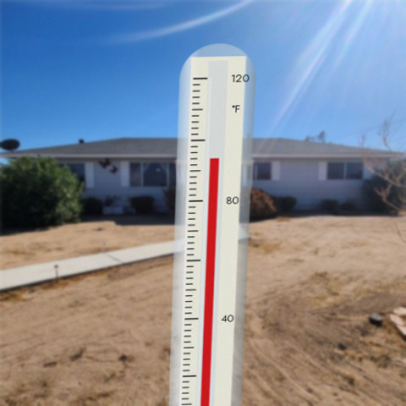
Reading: 94 °F
